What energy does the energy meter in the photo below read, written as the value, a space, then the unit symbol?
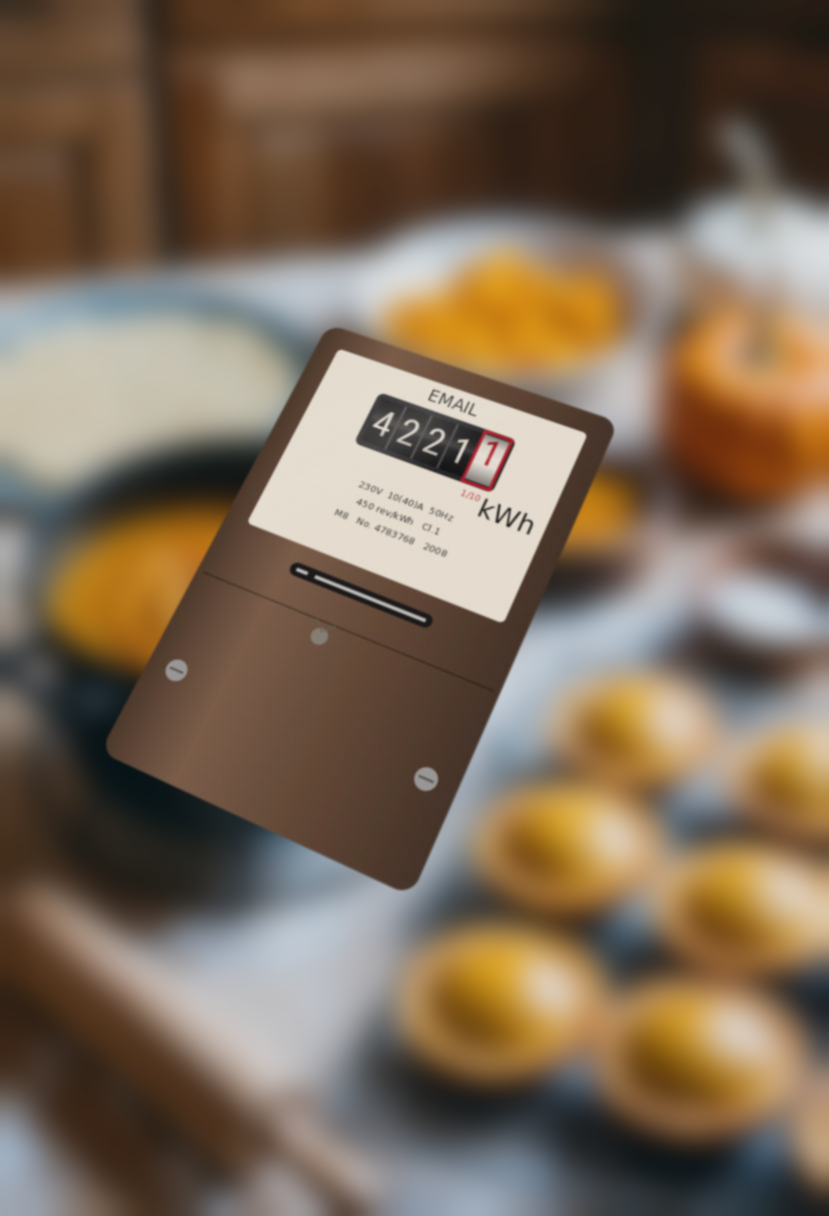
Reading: 4221.1 kWh
